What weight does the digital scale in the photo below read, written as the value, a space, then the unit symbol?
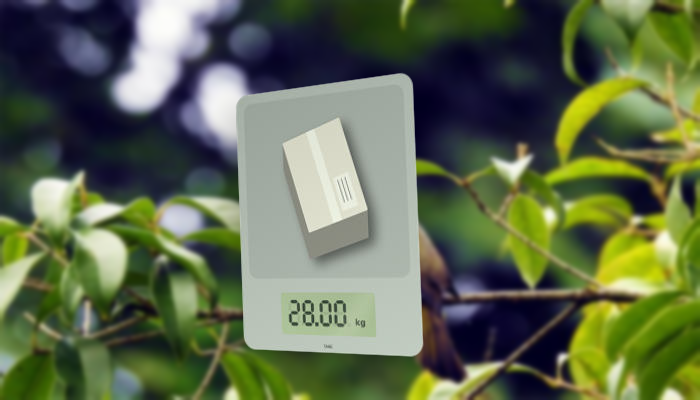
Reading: 28.00 kg
